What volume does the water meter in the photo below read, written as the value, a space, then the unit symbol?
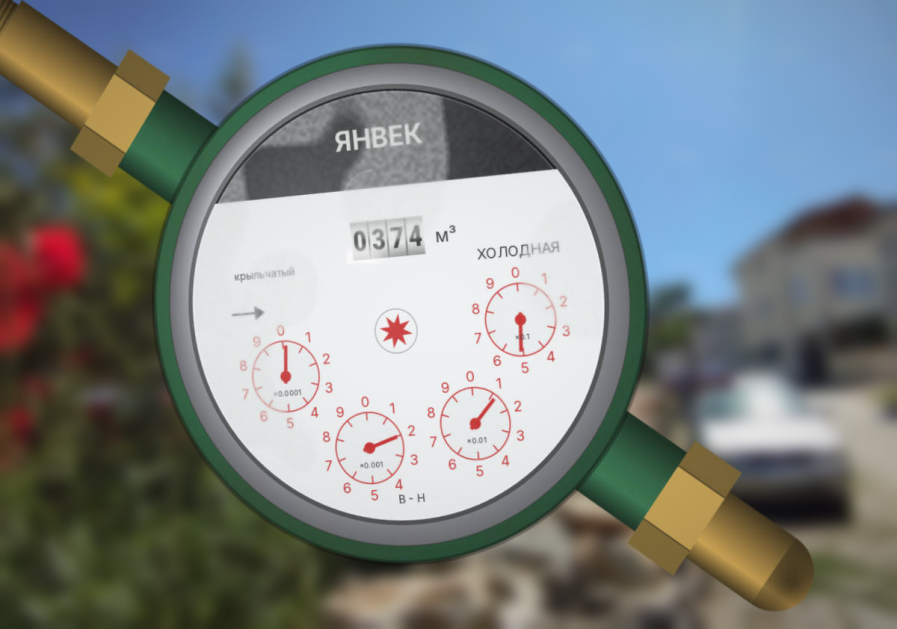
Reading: 374.5120 m³
